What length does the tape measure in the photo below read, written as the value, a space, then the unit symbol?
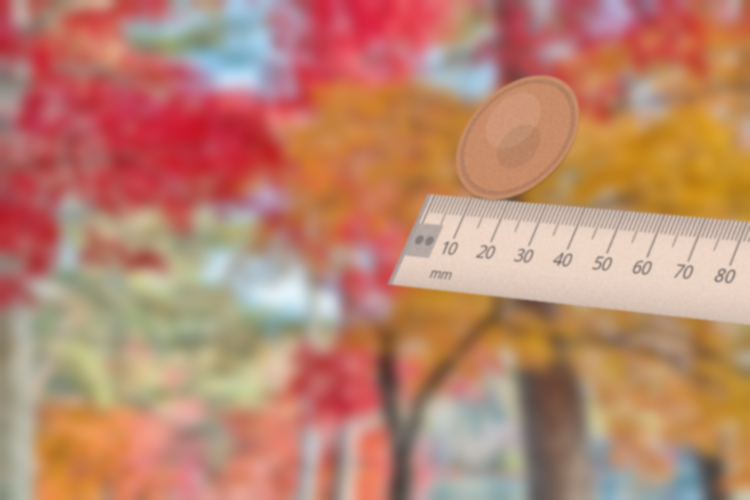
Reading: 30 mm
